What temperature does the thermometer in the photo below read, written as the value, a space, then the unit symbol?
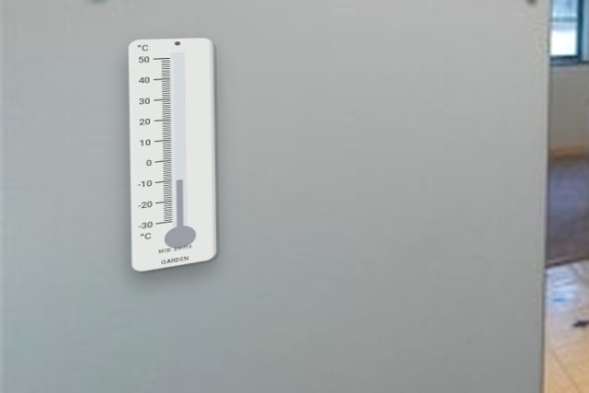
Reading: -10 °C
